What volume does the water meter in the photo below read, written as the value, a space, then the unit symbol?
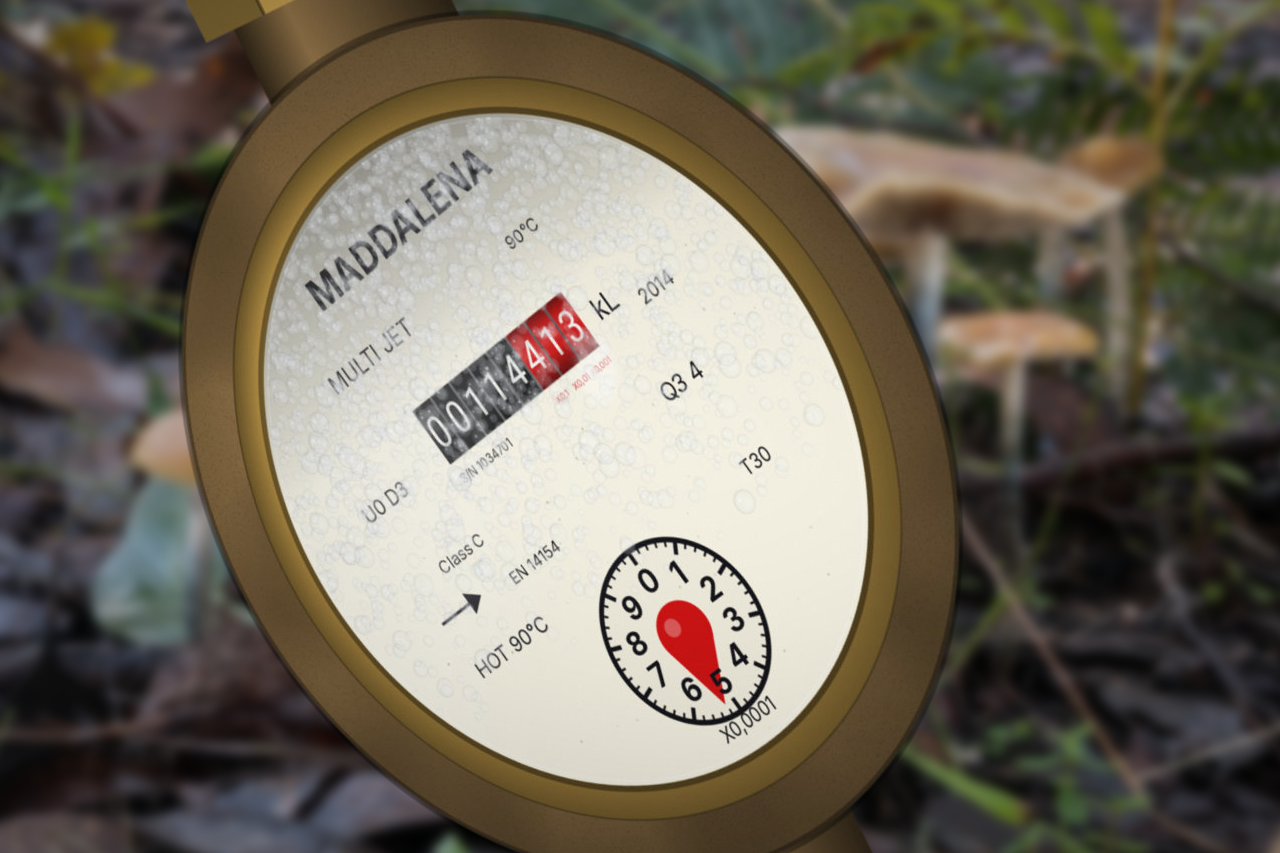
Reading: 114.4135 kL
